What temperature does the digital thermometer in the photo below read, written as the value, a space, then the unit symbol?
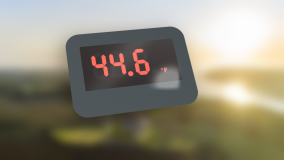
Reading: 44.6 °F
